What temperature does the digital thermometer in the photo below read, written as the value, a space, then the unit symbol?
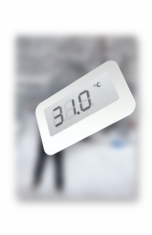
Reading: 31.0 °C
